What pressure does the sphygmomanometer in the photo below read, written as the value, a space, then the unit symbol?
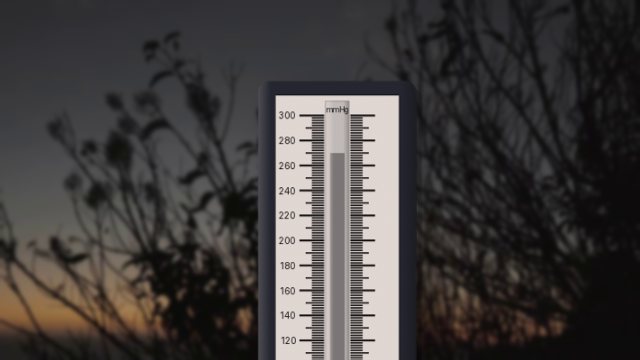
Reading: 270 mmHg
